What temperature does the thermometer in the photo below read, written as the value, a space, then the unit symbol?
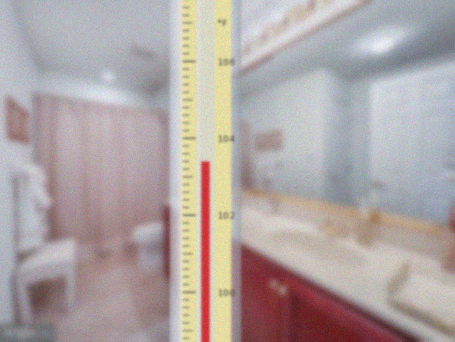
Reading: 103.4 °F
